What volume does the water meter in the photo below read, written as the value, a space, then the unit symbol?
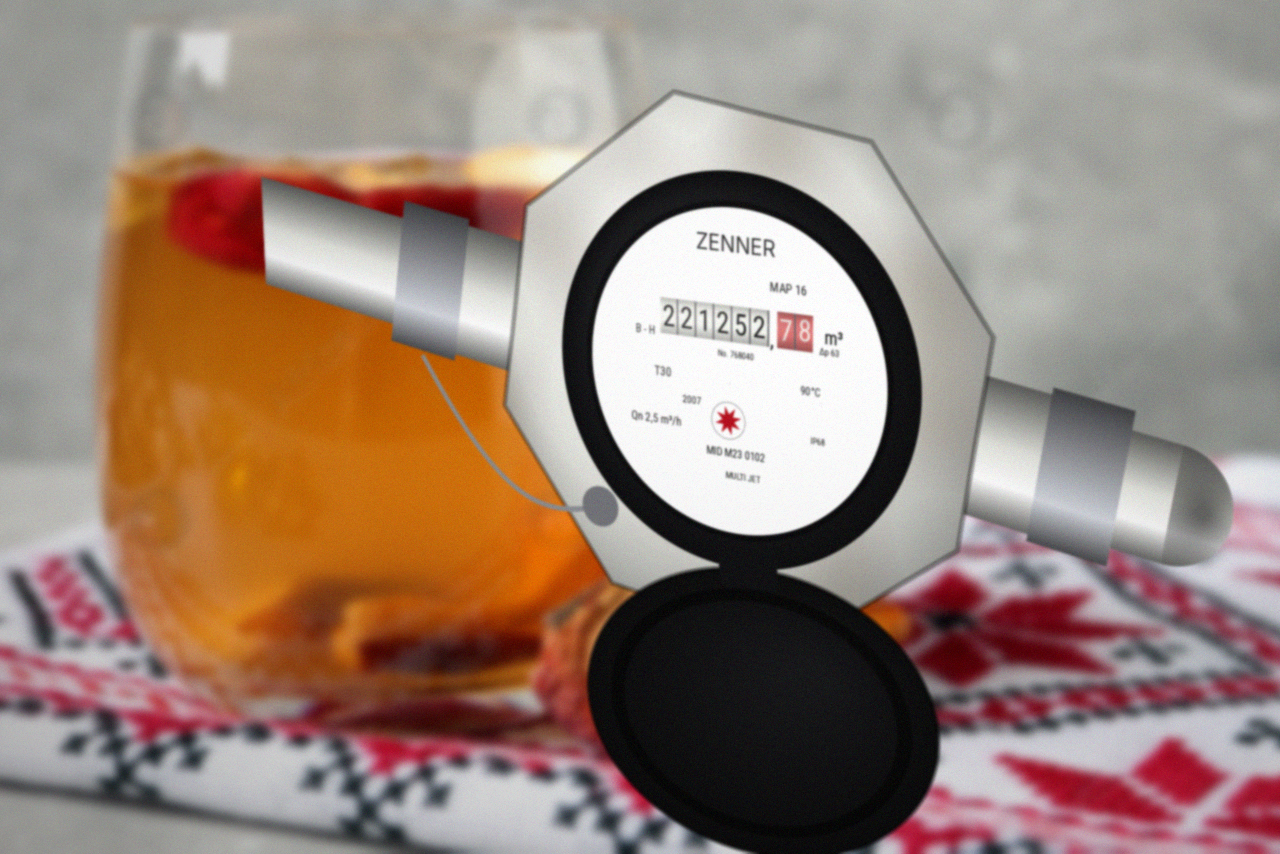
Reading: 221252.78 m³
